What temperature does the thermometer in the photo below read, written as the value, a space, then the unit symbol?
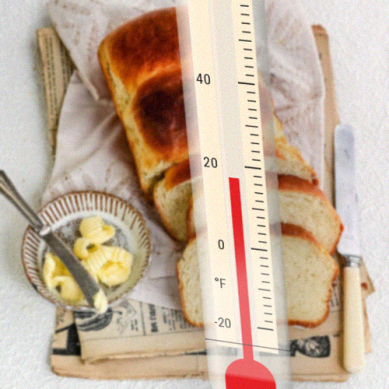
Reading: 17 °F
